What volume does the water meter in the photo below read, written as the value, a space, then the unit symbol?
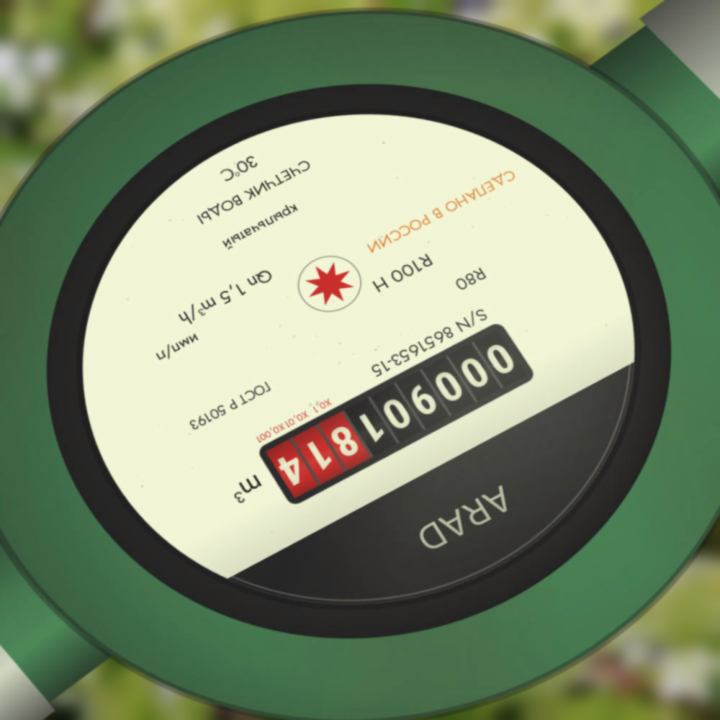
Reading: 901.814 m³
